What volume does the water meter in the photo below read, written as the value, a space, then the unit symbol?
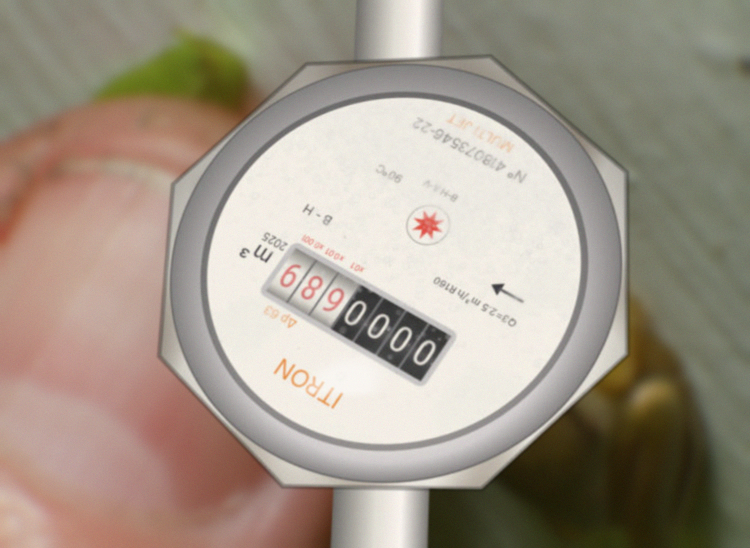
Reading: 0.689 m³
